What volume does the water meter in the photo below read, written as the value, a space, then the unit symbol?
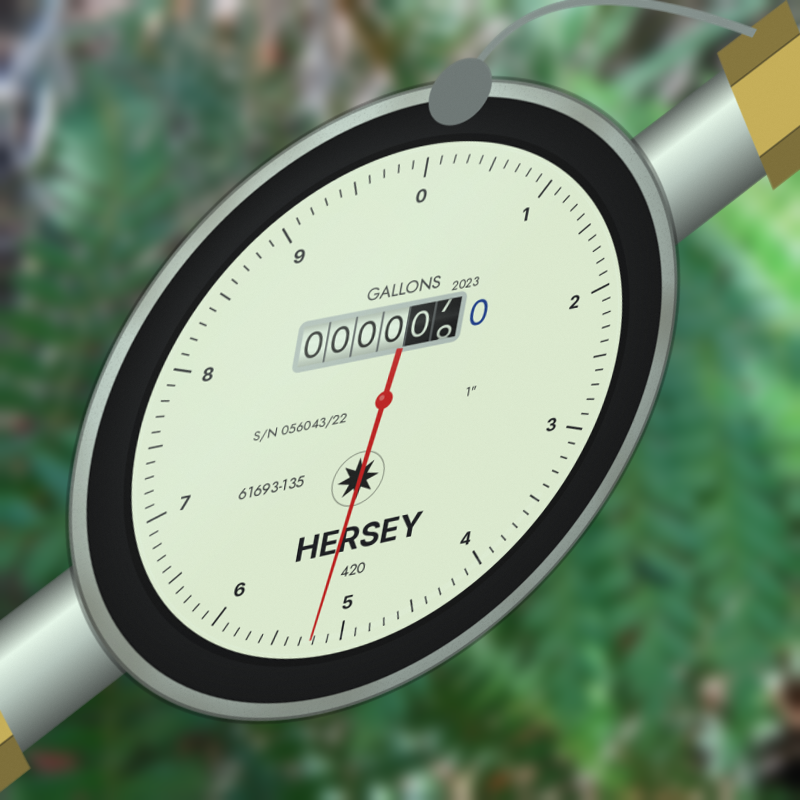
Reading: 75.2 gal
